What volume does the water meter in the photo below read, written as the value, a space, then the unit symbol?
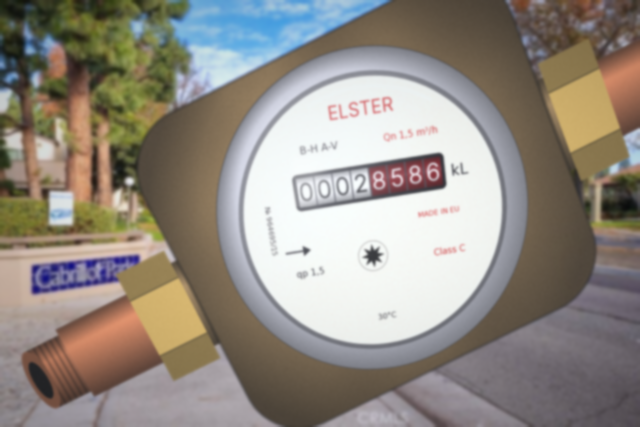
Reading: 2.8586 kL
